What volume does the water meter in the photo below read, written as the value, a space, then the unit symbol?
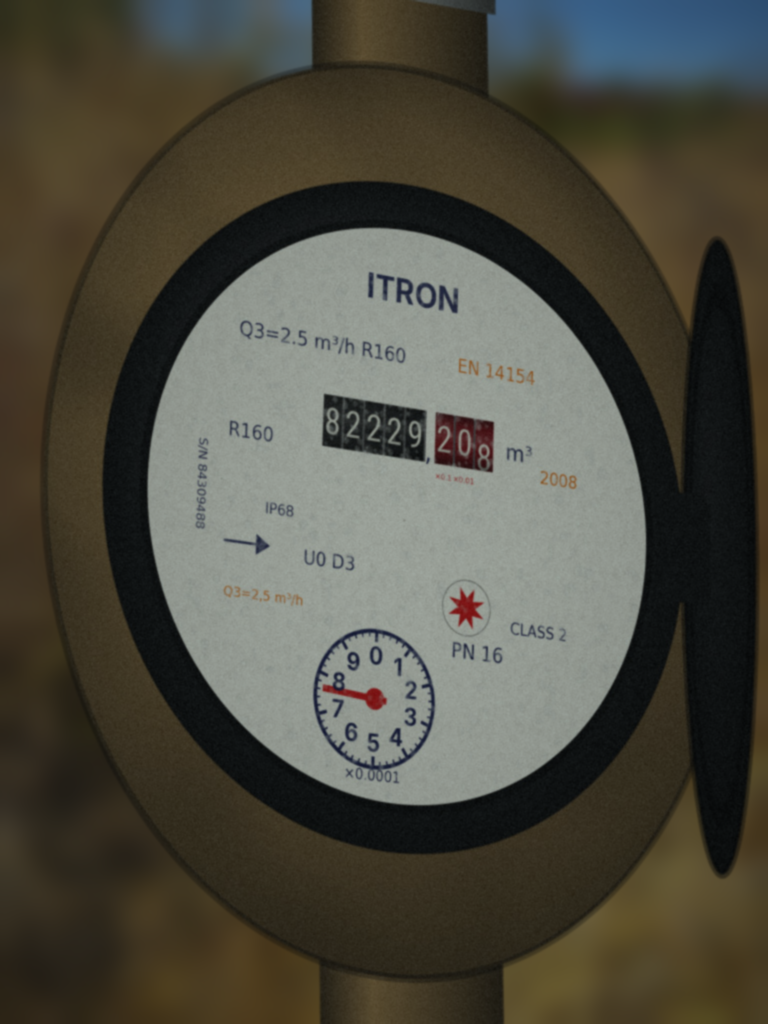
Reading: 82229.2077 m³
